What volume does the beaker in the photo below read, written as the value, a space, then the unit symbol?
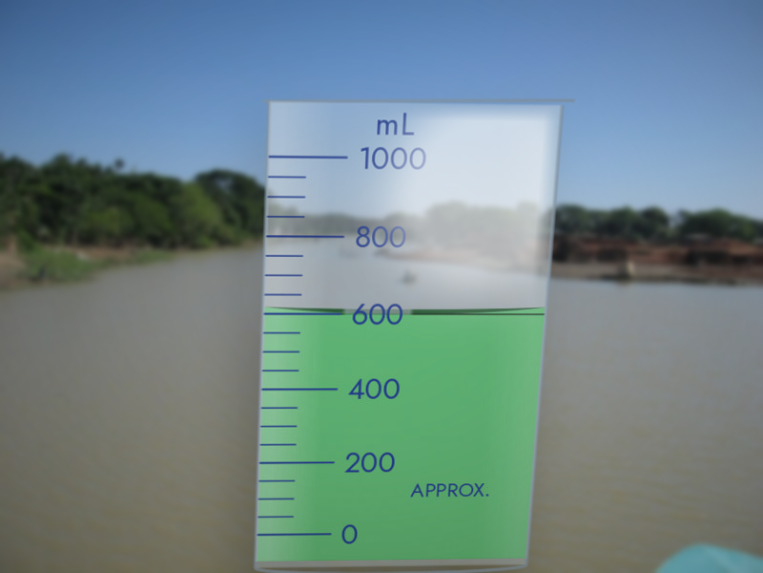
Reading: 600 mL
